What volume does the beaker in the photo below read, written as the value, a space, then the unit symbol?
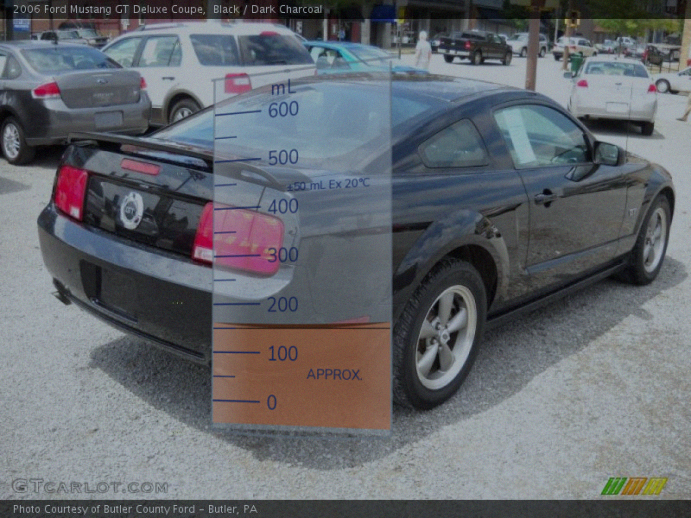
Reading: 150 mL
